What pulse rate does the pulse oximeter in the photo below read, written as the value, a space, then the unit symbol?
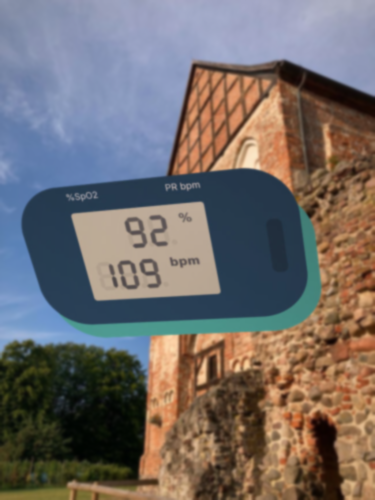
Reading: 109 bpm
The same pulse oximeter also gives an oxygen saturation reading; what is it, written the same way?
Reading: 92 %
